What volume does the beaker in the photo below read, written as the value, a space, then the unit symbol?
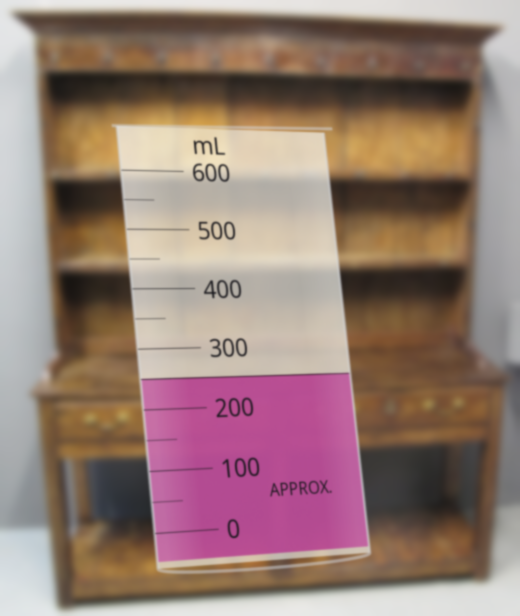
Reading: 250 mL
